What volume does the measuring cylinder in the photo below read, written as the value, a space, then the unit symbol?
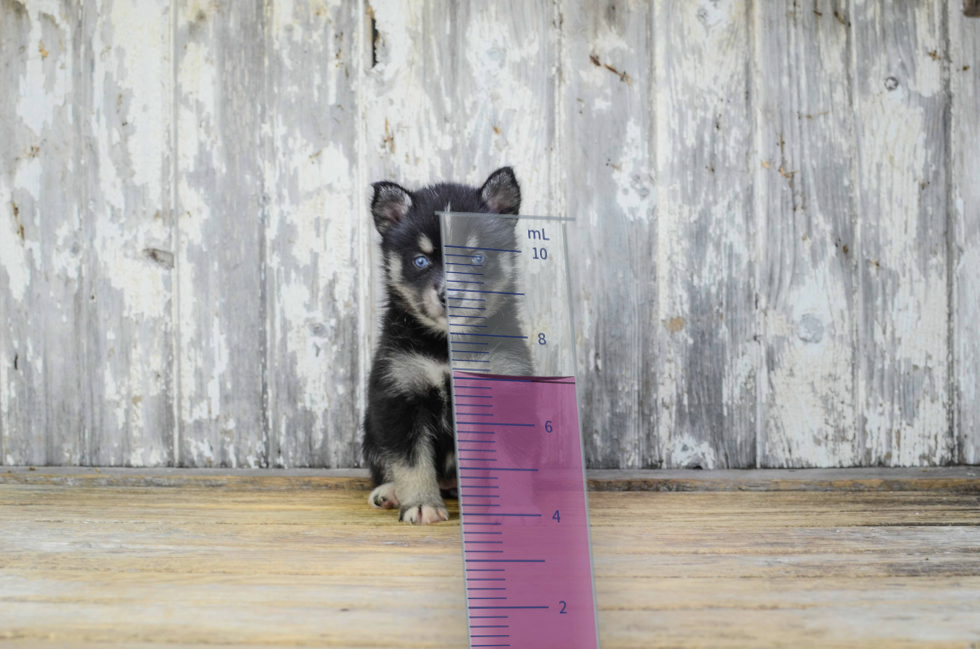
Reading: 7 mL
